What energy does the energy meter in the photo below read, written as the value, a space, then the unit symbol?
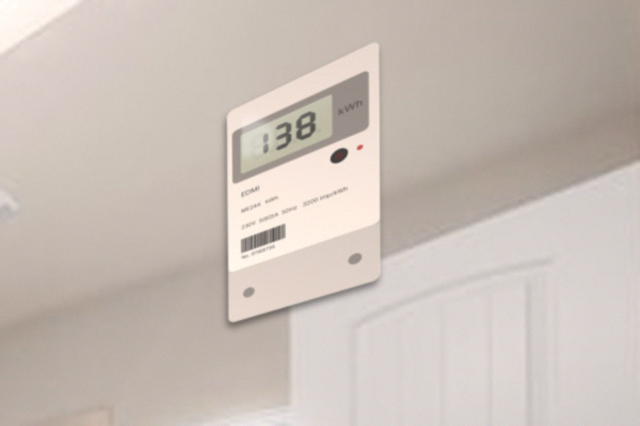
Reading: 138 kWh
